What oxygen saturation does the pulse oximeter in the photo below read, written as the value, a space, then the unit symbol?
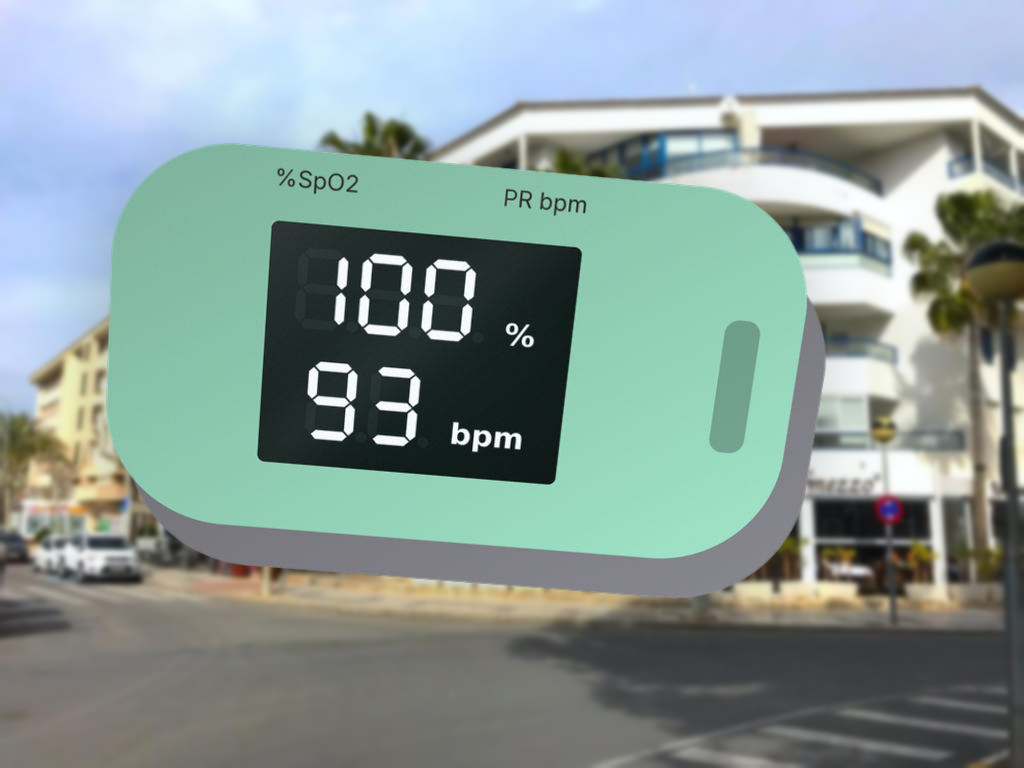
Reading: 100 %
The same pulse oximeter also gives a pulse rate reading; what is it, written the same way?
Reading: 93 bpm
